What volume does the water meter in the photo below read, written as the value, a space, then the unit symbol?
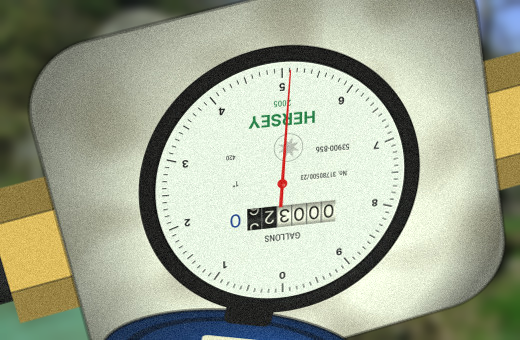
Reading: 3255.1 gal
